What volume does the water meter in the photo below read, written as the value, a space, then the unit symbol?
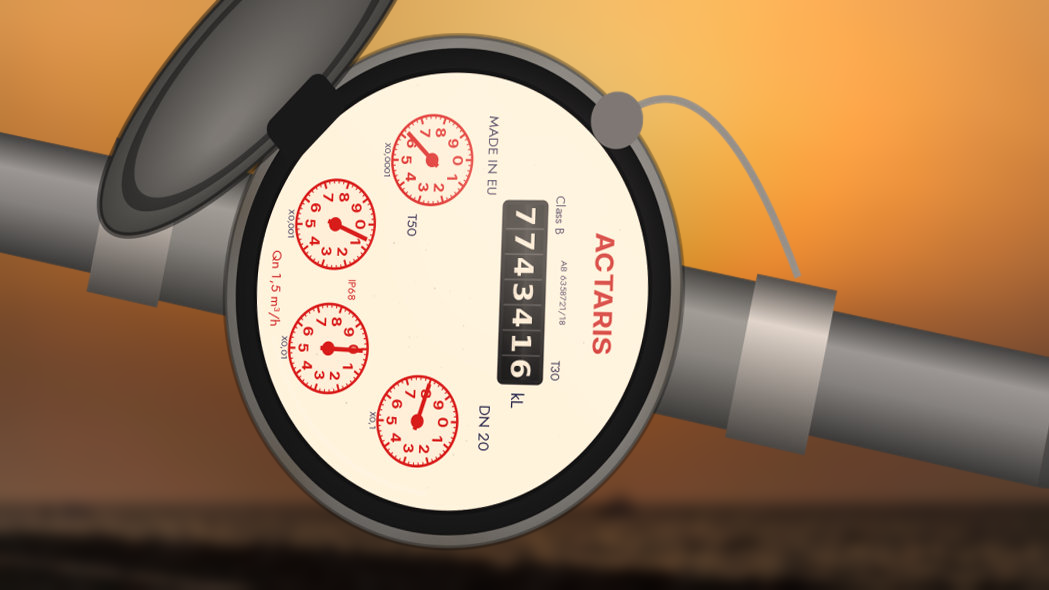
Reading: 7743416.8006 kL
